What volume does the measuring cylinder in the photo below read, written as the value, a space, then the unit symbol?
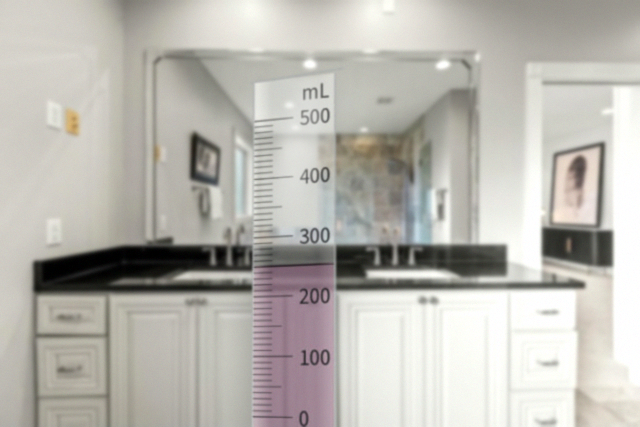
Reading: 250 mL
